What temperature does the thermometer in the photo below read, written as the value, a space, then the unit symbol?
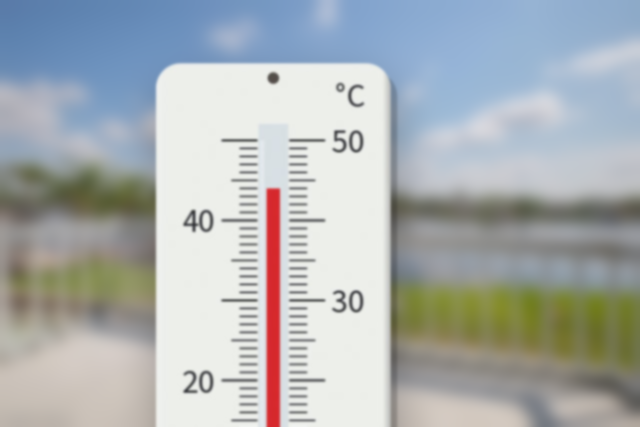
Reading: 44 °C
